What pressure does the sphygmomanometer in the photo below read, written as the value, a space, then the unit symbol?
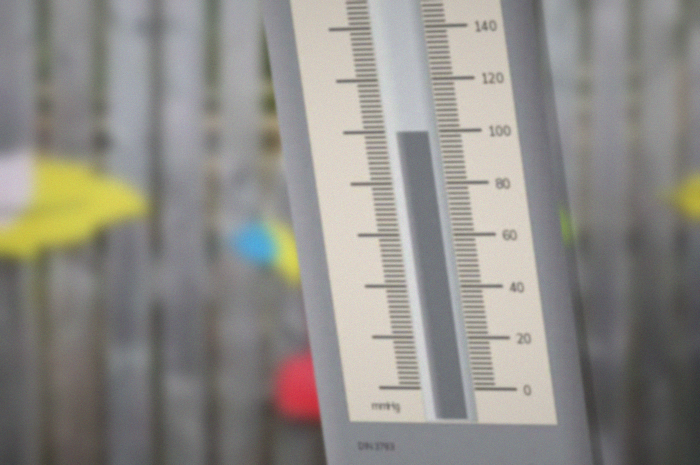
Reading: 100 mmHg
